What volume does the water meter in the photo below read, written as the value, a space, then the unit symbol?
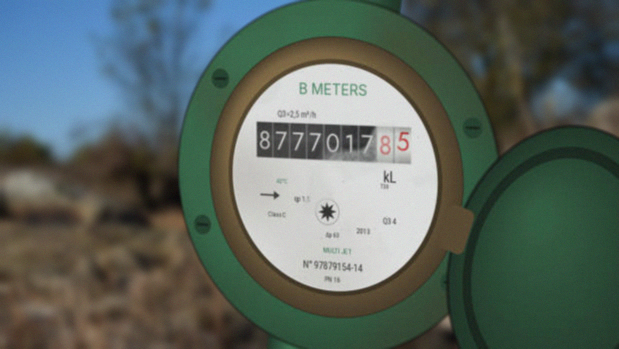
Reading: 8777017.85 kL
